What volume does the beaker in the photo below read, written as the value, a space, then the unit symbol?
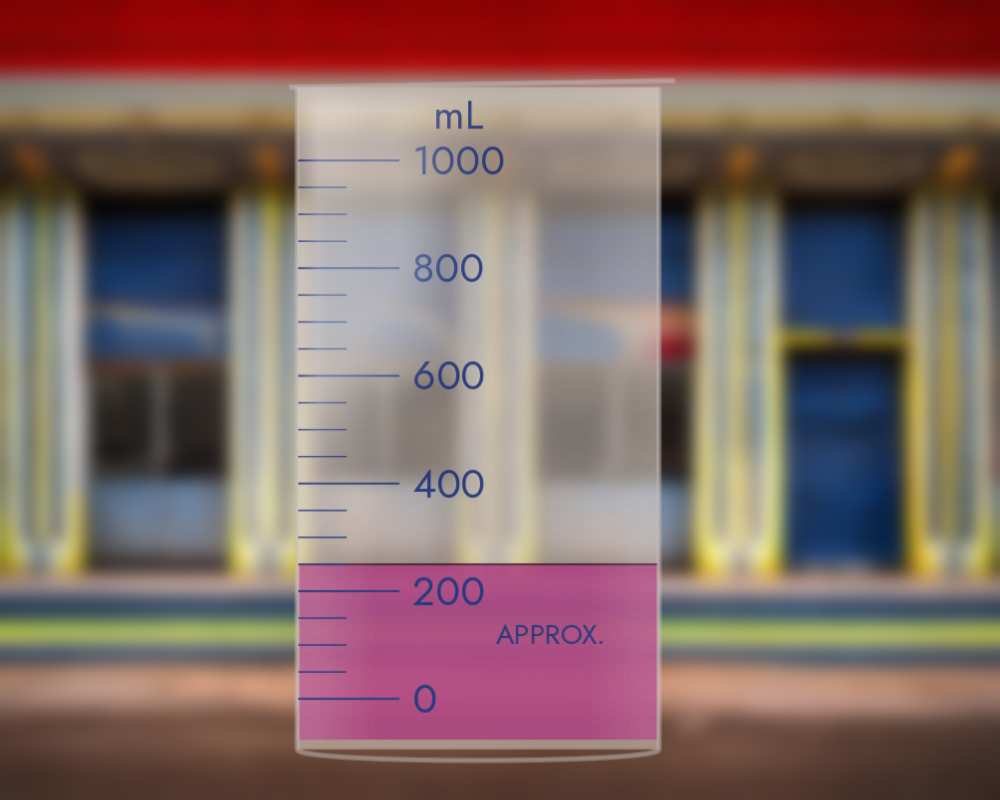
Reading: 250 mL
